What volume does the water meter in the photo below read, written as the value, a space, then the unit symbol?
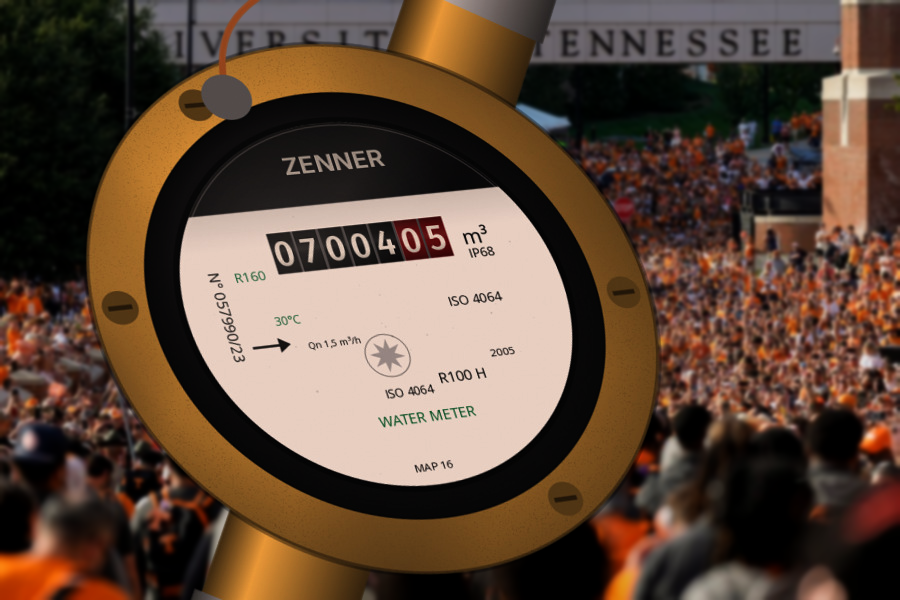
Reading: 7004.05 m³
